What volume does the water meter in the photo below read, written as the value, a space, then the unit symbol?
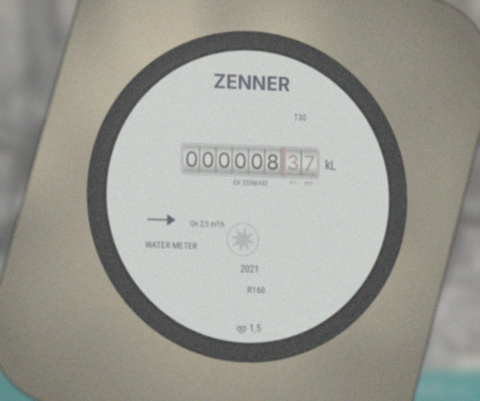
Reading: 8.37 kL
